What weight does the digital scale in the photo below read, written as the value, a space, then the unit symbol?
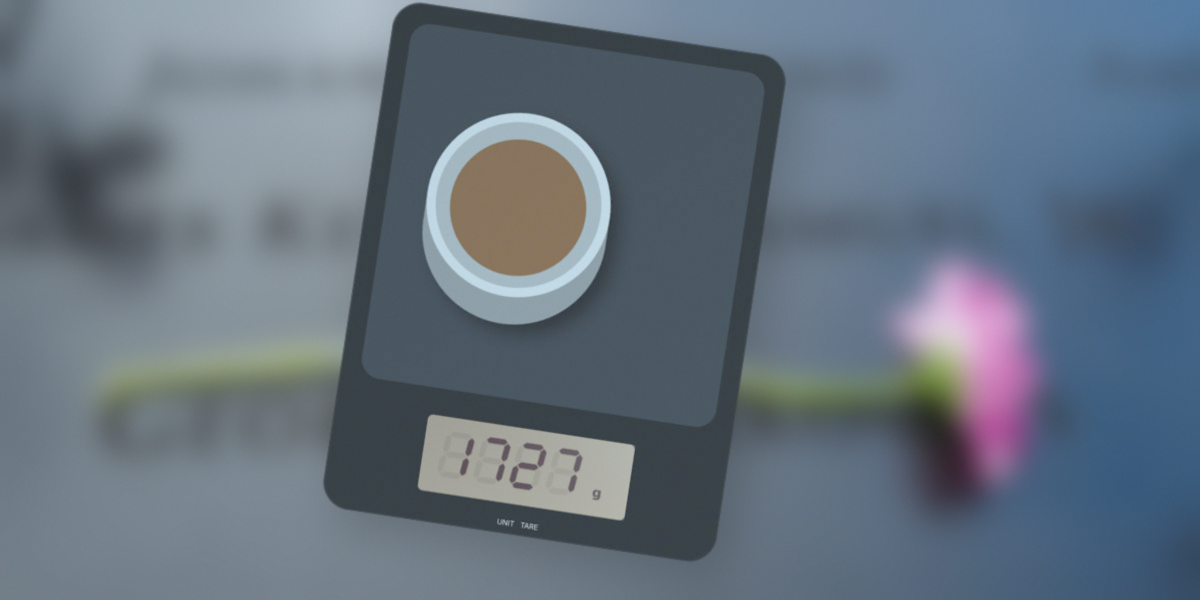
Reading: 1727 g
